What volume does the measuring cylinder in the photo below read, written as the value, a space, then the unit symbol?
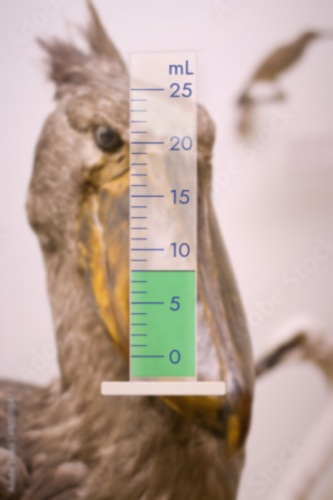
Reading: 8 mL
